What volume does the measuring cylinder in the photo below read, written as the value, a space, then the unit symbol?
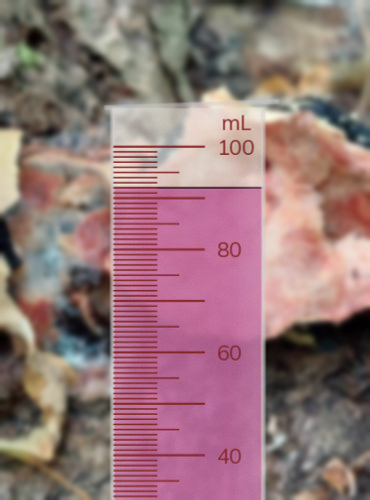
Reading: 92 mL
